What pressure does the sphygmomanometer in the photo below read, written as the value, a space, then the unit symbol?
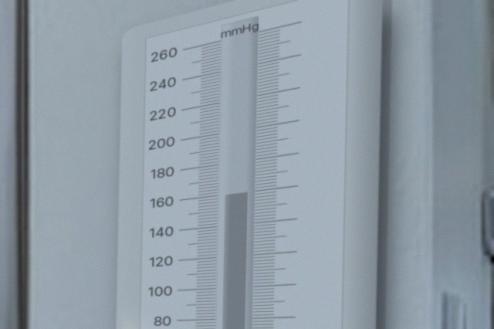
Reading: 160 mmHg
